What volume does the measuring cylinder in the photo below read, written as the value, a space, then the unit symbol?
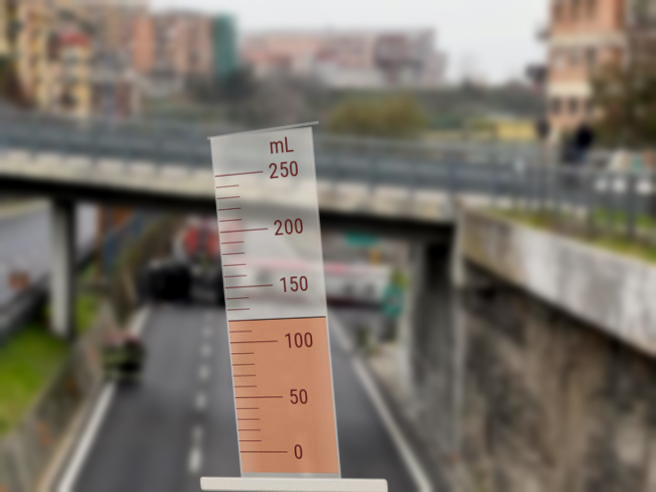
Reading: 120 mL
